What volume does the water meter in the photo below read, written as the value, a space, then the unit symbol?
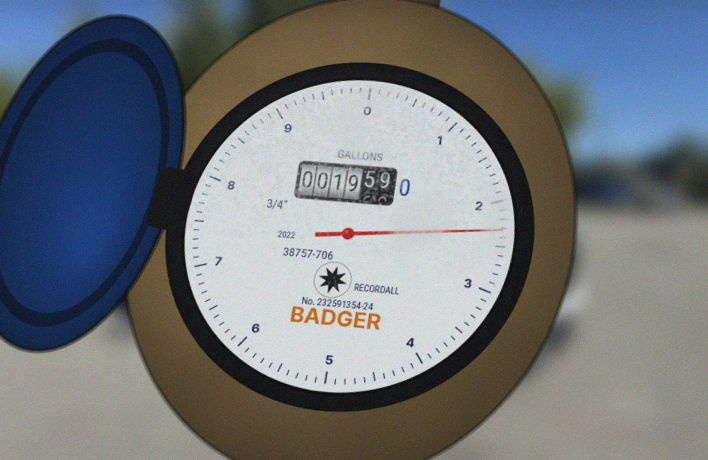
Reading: 19592.3 gal
